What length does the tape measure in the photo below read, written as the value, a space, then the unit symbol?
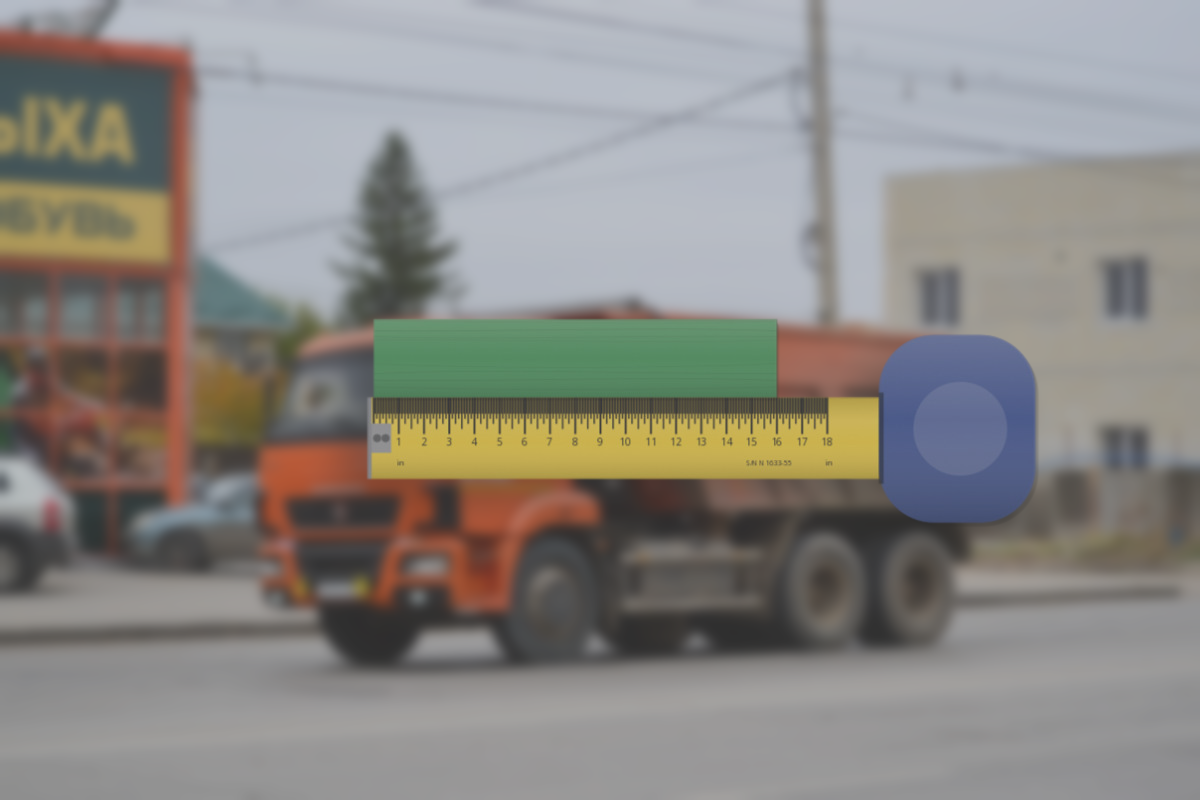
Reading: 16 in
